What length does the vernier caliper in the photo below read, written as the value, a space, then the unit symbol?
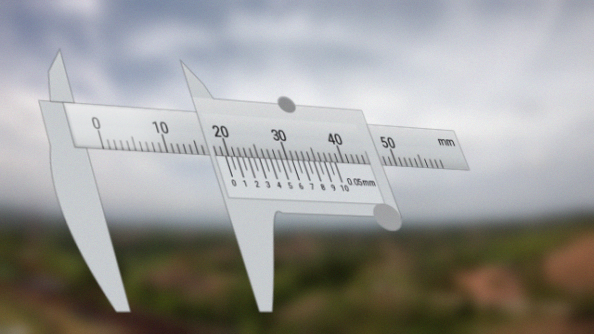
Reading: 19.5 mm
